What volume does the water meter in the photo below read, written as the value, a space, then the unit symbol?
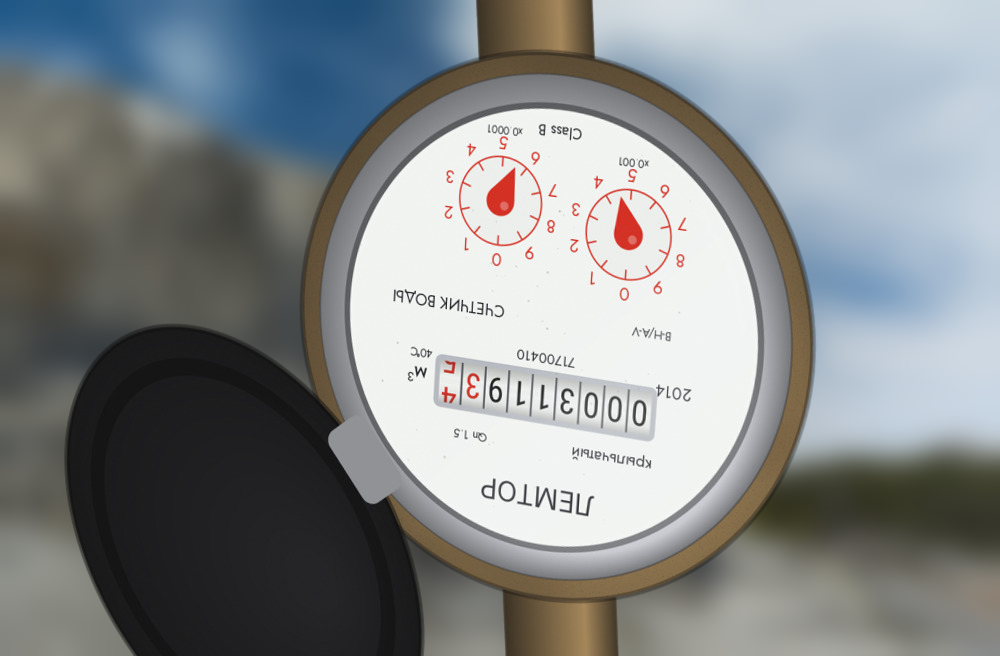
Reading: 3119.3445 m³
